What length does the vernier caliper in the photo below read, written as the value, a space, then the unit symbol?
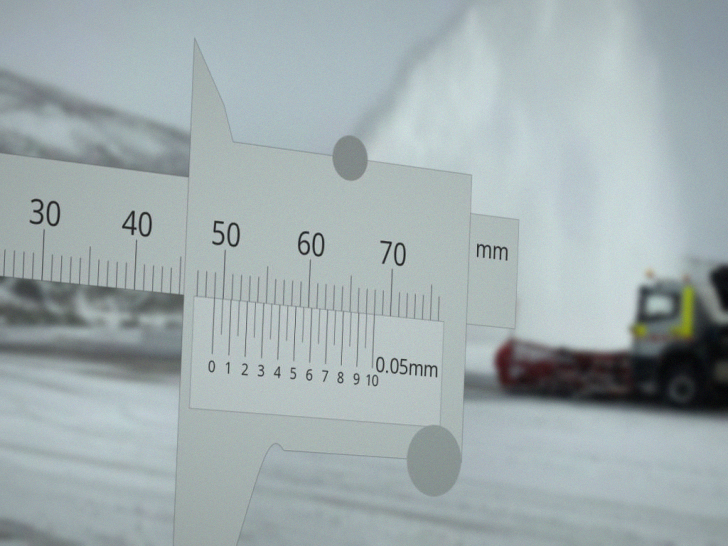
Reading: 49.0 mm
